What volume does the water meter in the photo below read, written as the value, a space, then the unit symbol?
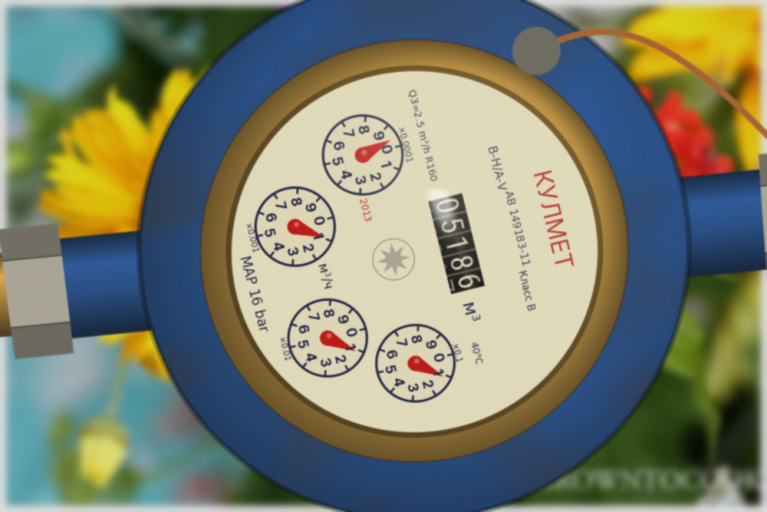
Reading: 5186.1109 m³
